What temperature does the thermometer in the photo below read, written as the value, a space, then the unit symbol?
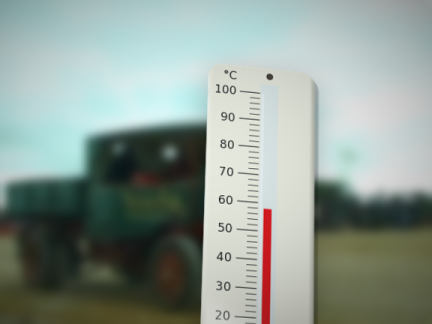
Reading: 58 °C
